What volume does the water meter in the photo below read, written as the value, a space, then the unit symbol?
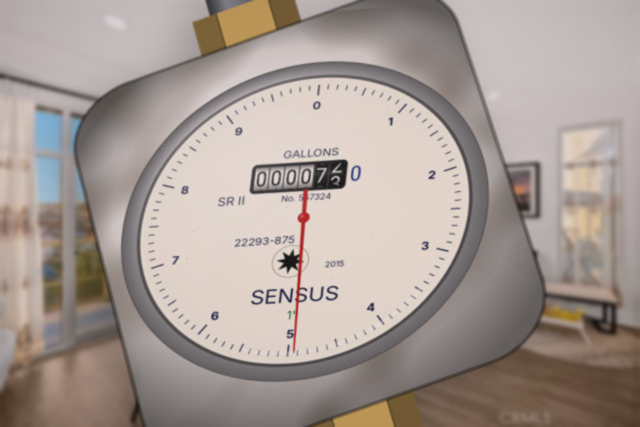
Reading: 724.9 gal
